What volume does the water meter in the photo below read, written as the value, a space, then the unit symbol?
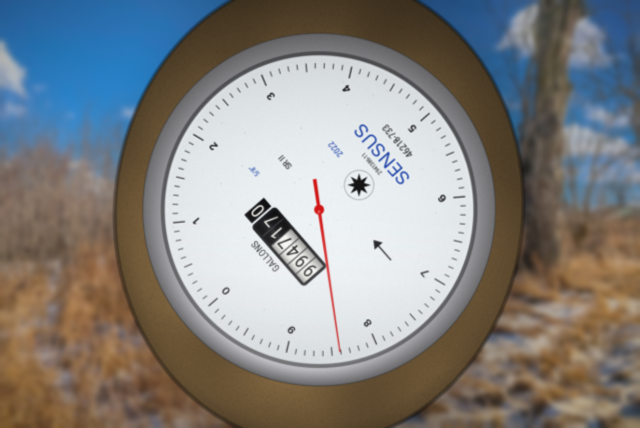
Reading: 9947168.4 gal
